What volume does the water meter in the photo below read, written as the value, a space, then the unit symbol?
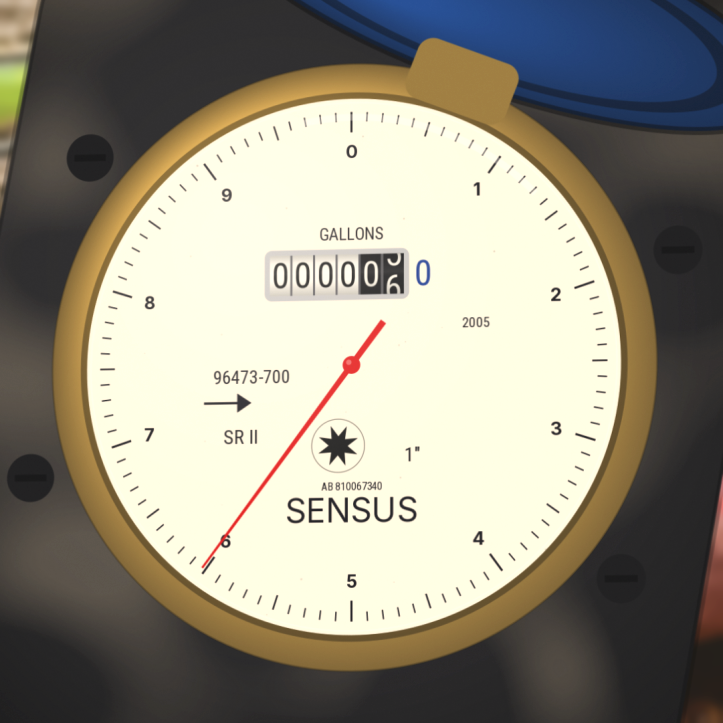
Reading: 56.0 gal
